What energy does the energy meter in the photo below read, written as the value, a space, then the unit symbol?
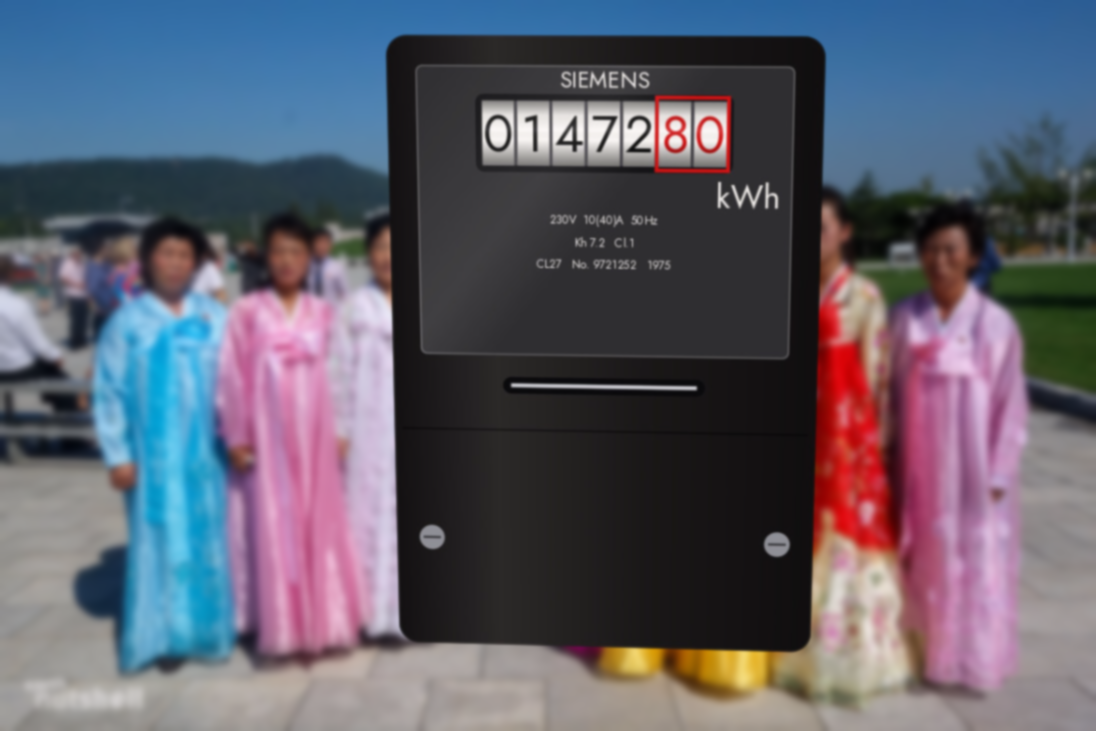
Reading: 1472.80 kWh
